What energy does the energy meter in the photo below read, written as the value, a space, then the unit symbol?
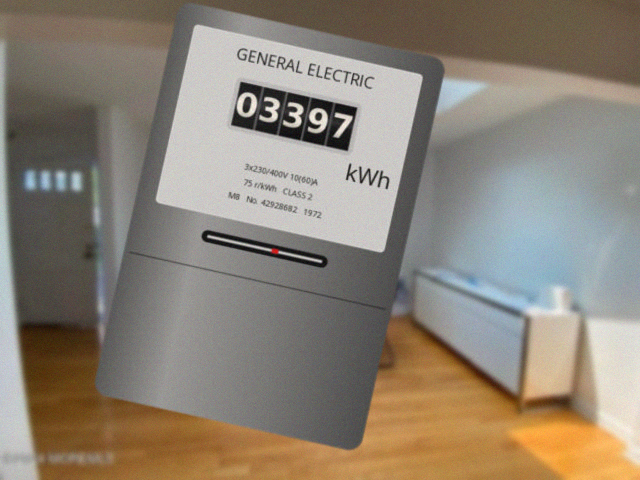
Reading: 3397 kWh
